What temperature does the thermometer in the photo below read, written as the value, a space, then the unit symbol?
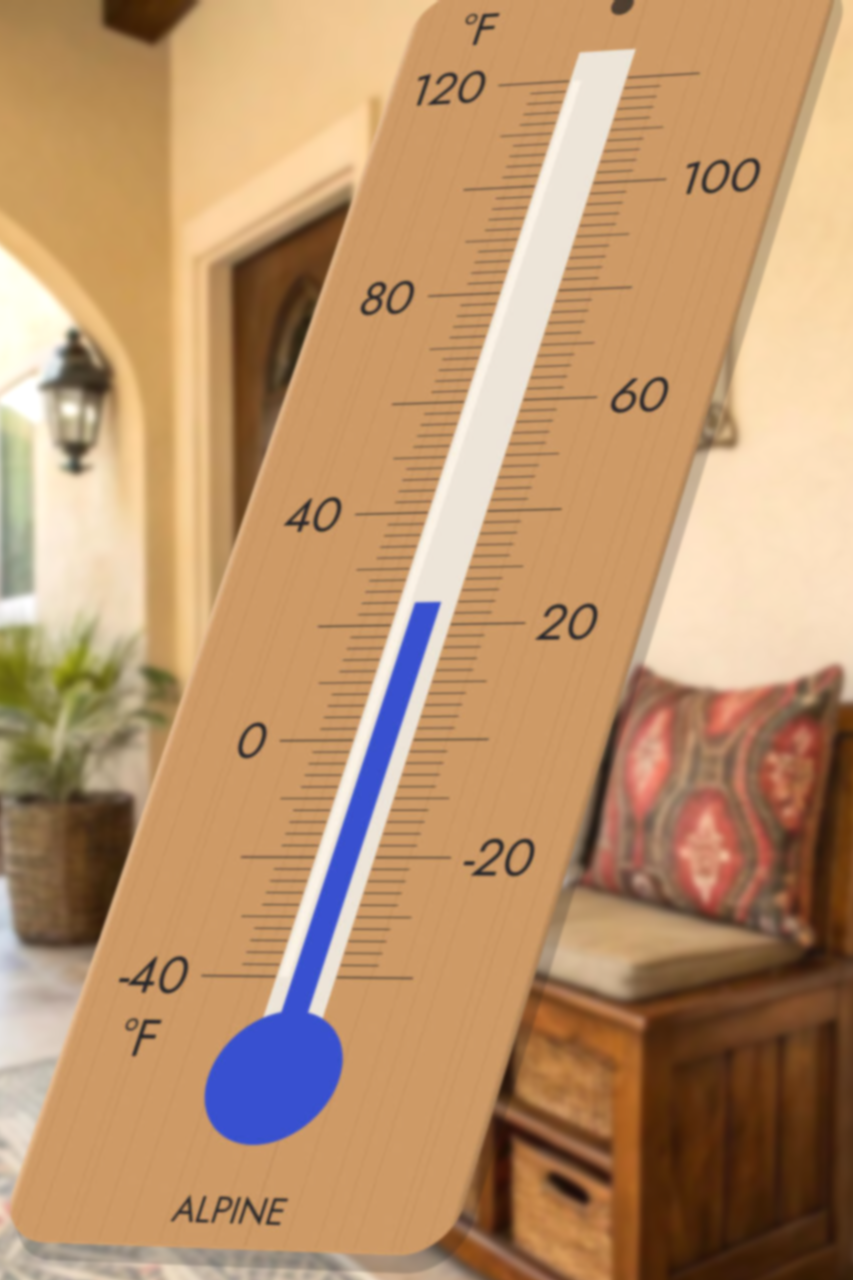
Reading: 24 °F
